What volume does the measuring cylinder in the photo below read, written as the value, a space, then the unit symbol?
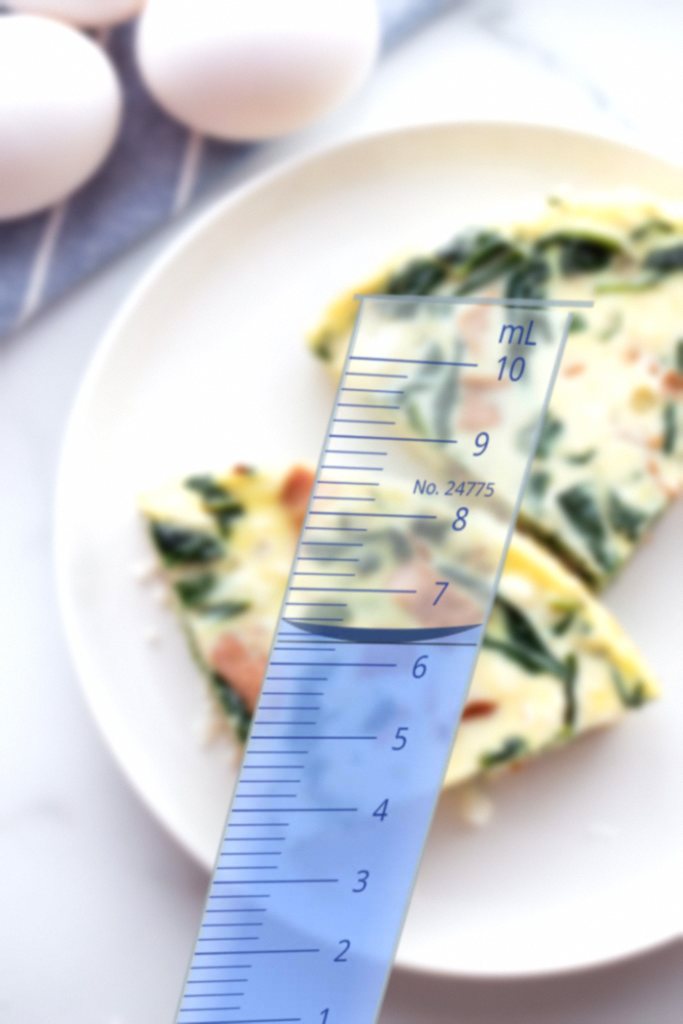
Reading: 6.3 mL
